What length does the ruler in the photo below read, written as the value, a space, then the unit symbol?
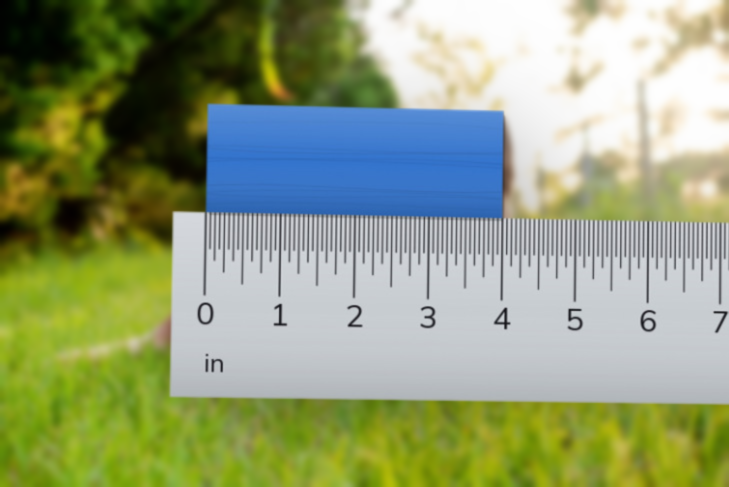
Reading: 4 in
